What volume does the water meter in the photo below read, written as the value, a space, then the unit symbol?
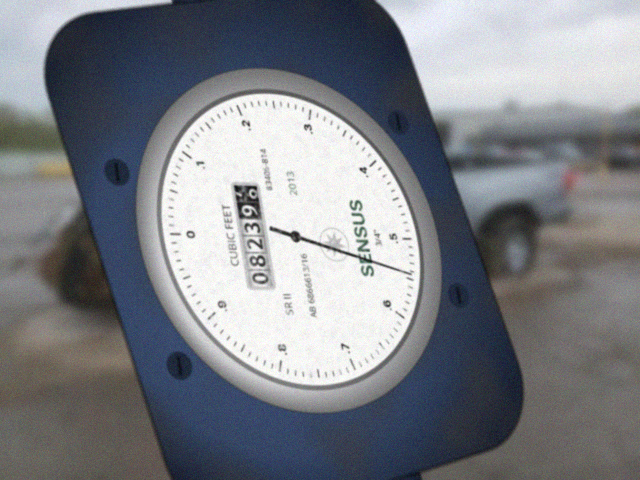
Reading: 82397.54 ft³
